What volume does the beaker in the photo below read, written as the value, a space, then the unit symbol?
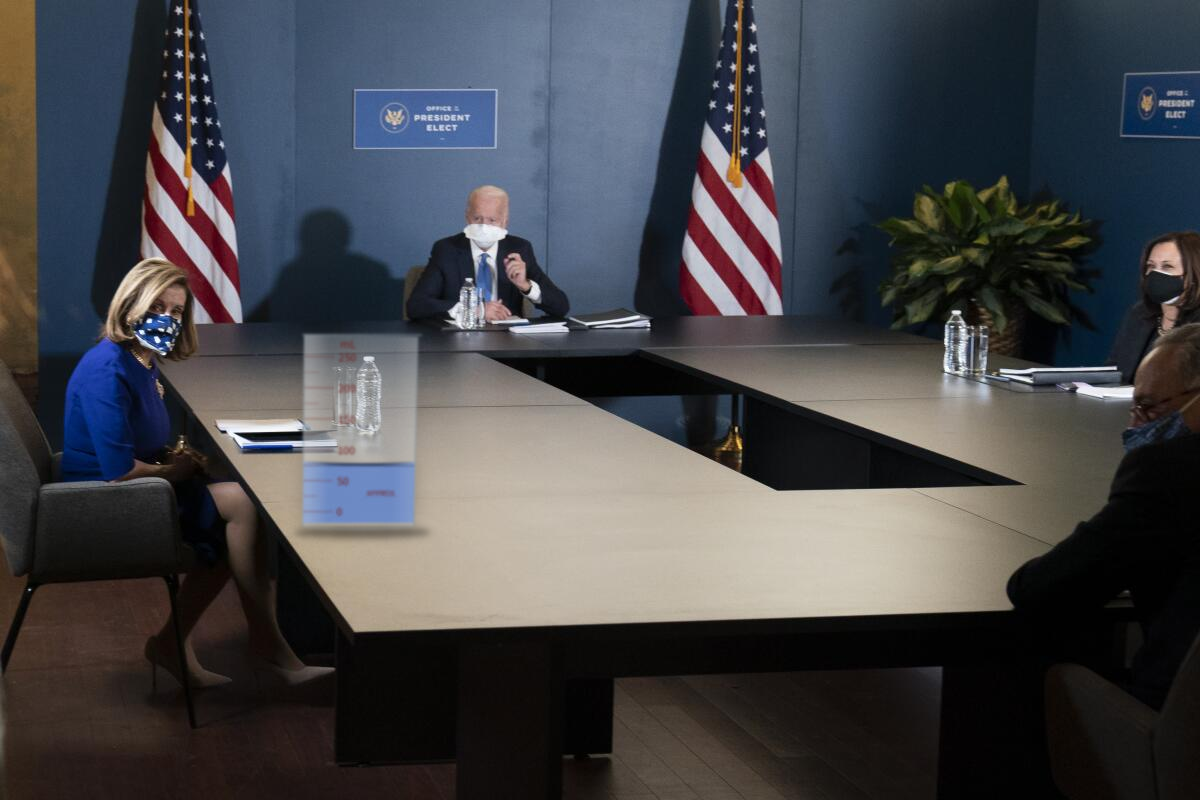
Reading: 75 mL
